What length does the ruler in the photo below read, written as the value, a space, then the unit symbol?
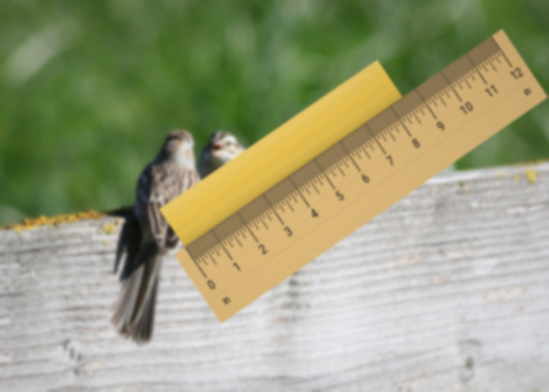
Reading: 8.5 in
